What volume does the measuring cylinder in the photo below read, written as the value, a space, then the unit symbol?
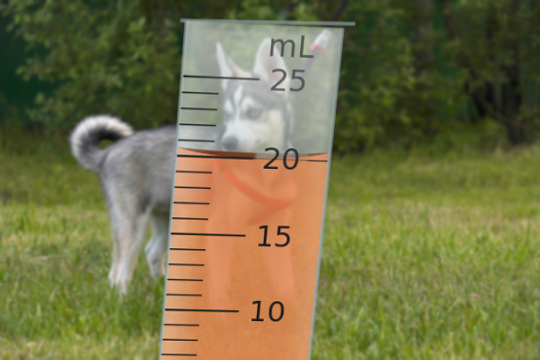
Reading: 20 mL
